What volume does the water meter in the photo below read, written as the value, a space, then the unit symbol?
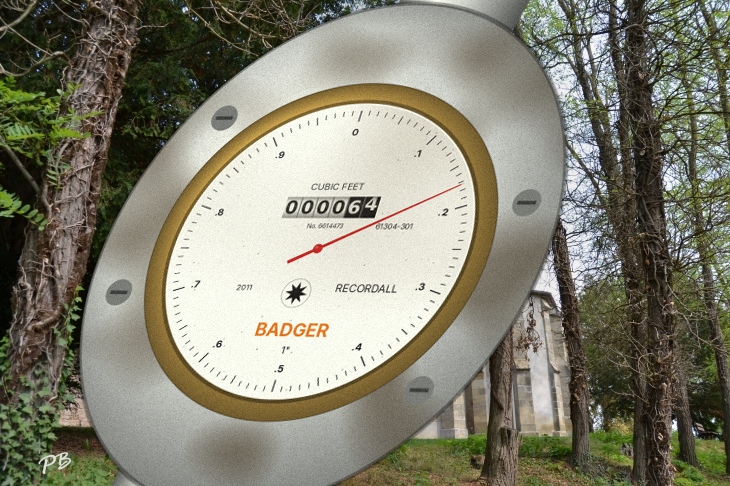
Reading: 64.17 ft³
